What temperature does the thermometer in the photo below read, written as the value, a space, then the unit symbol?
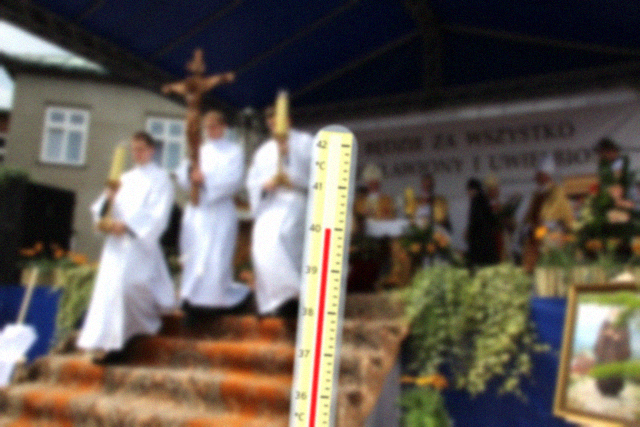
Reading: 40 °C
